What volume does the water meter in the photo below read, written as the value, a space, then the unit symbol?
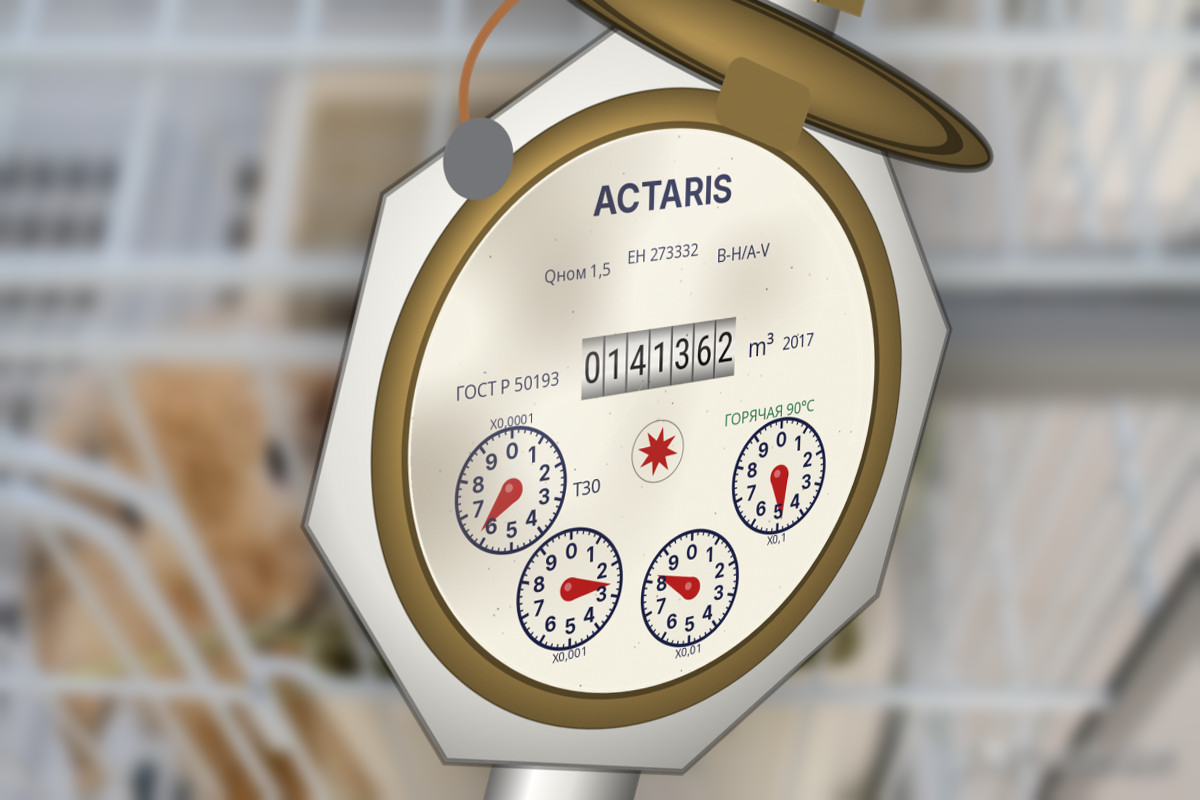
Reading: 141362.4826 m³
